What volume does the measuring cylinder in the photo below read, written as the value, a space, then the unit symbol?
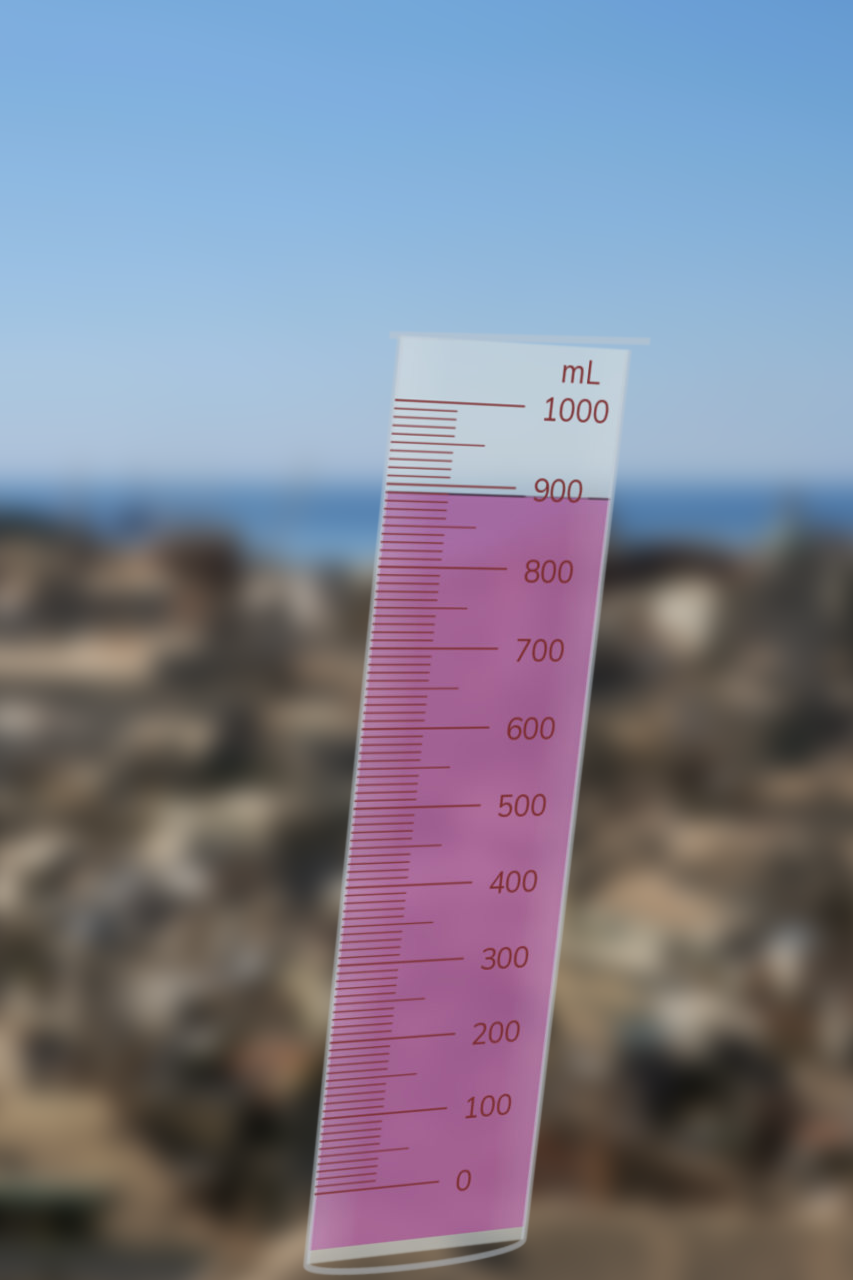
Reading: 890 mL
